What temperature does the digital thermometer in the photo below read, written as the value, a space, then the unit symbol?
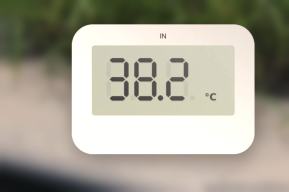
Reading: 38.2 °C
